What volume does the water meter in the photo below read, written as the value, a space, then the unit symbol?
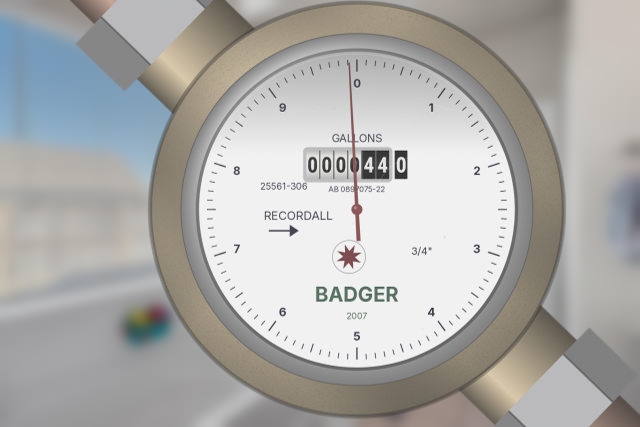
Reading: 439.9 gal
